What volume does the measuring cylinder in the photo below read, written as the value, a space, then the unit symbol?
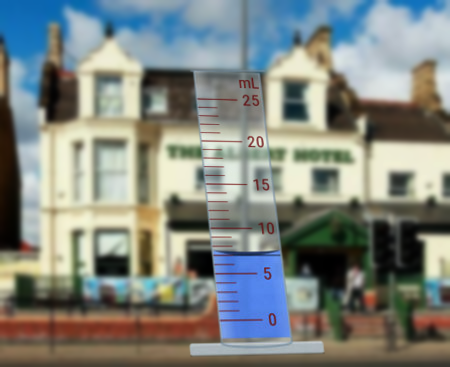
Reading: 7 mL
